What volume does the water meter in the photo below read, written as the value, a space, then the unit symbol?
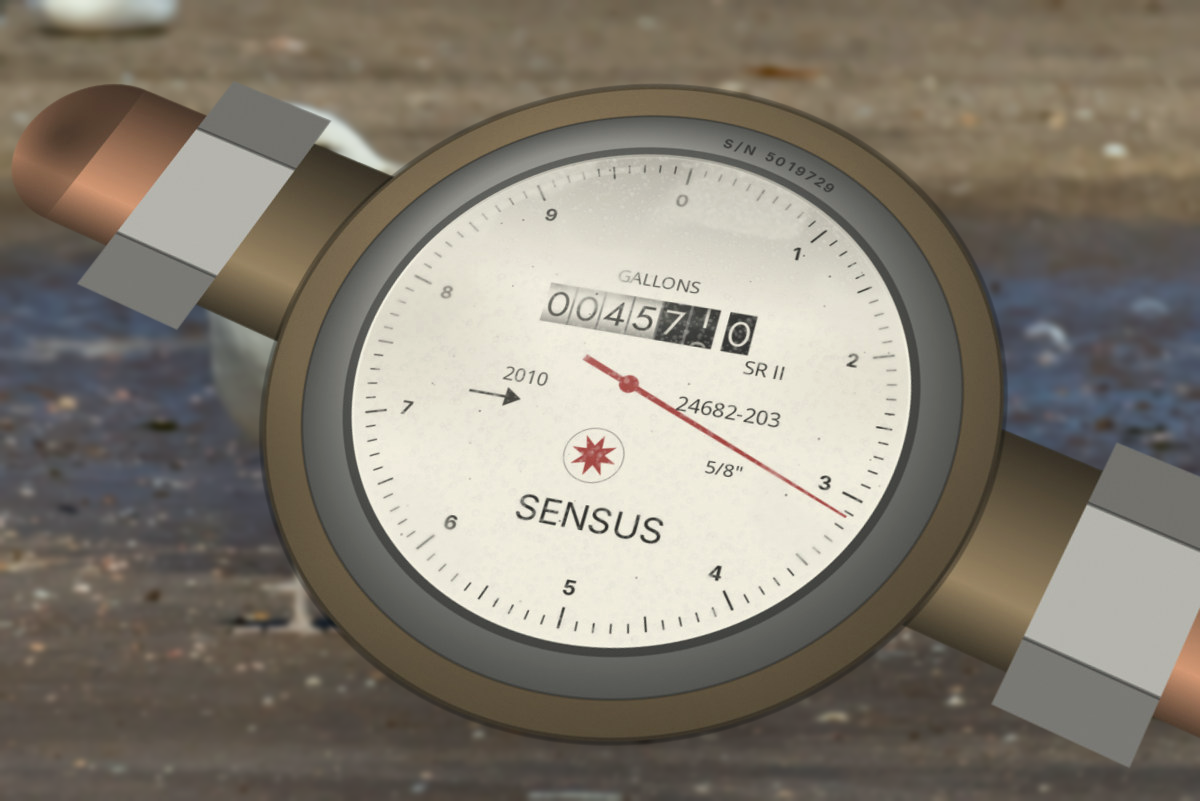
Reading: 45713.1 gal
